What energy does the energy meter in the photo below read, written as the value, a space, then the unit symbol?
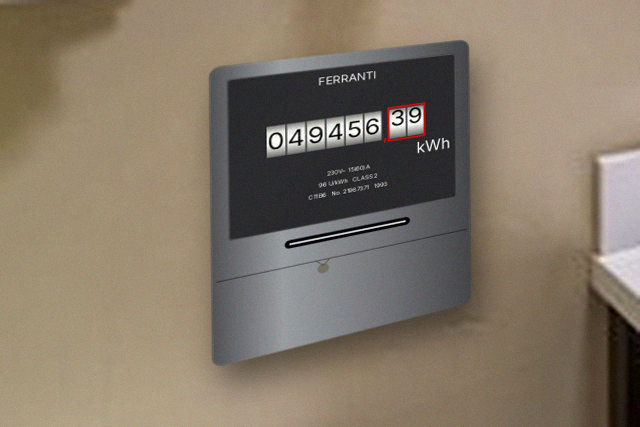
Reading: 49456.39 kWh
